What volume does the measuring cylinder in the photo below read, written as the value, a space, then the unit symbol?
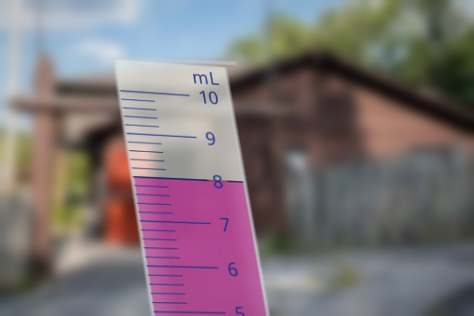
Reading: 8 mL
